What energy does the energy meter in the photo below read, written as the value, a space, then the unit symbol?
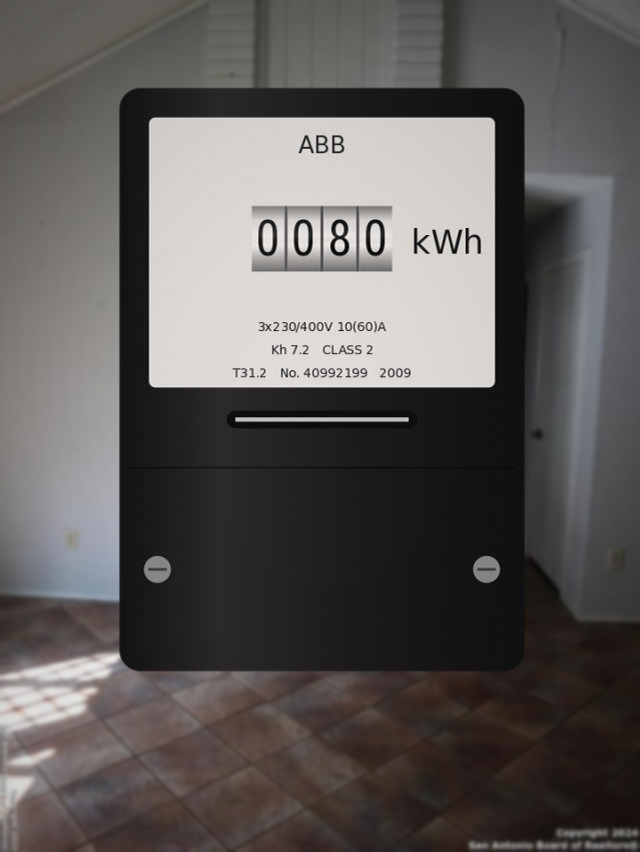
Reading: 80 kWh
